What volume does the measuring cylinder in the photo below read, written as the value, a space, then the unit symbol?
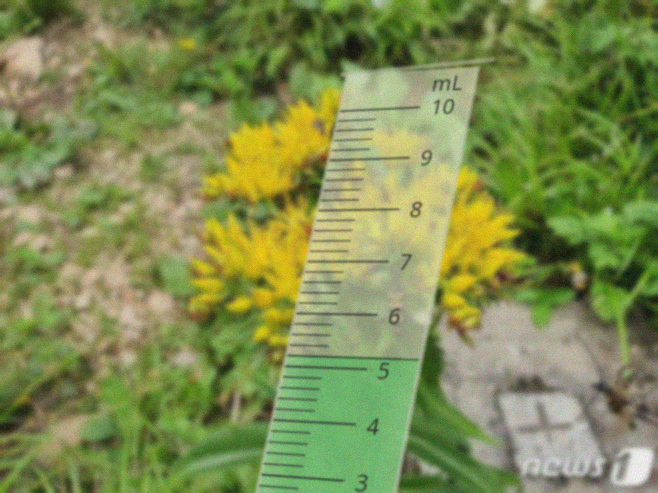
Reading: 5.2 mL
